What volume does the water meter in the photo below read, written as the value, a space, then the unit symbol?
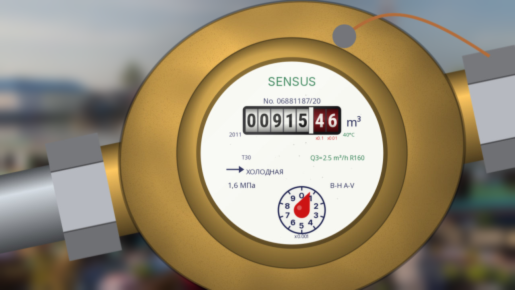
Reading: 915.460 m³
